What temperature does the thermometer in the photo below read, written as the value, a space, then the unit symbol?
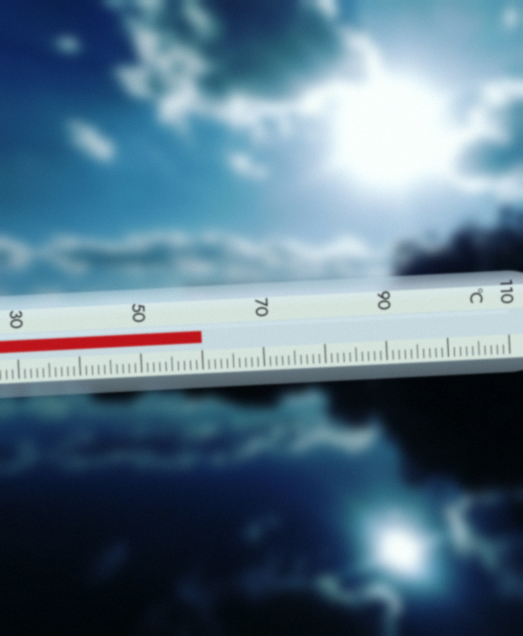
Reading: 60 °C
